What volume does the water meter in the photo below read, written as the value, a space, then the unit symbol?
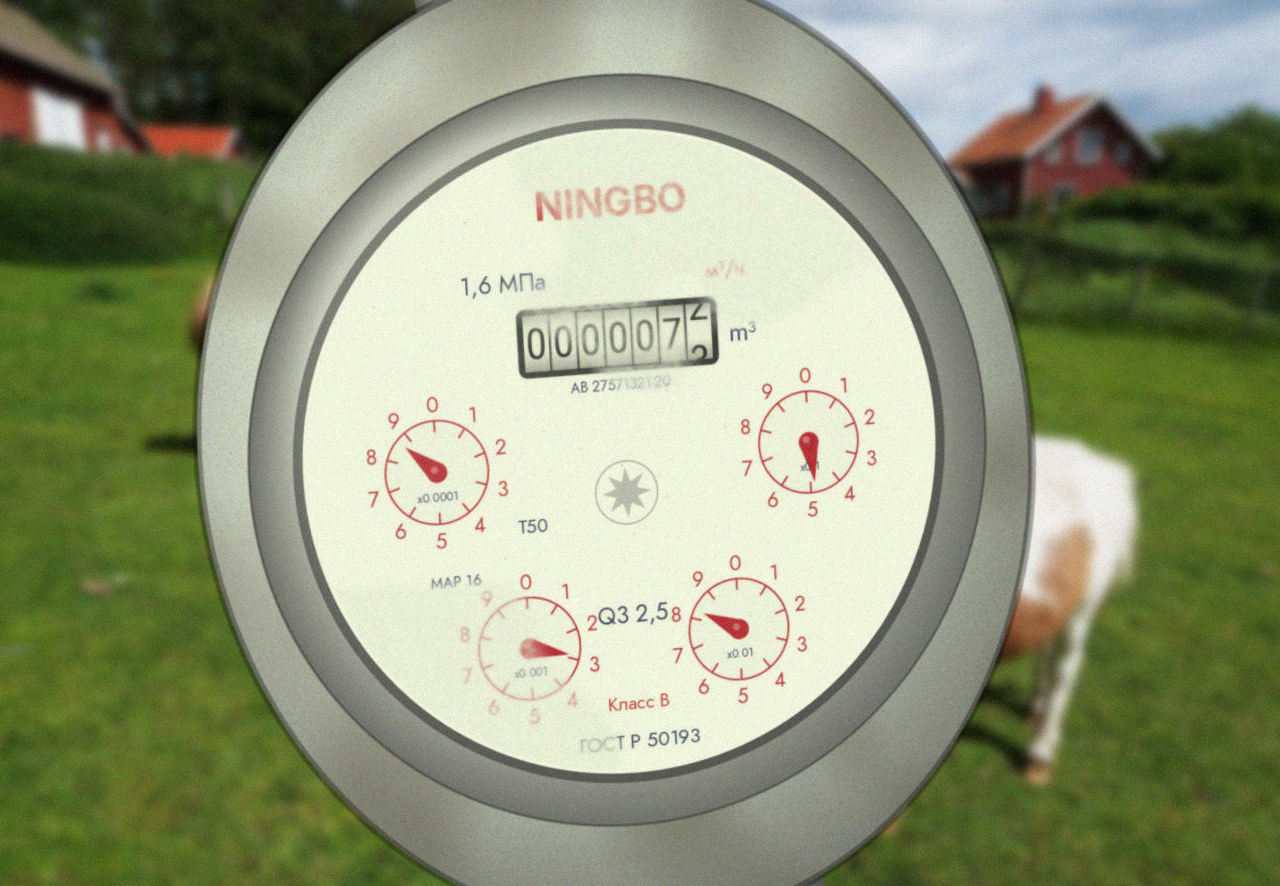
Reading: 72.4828 m³
